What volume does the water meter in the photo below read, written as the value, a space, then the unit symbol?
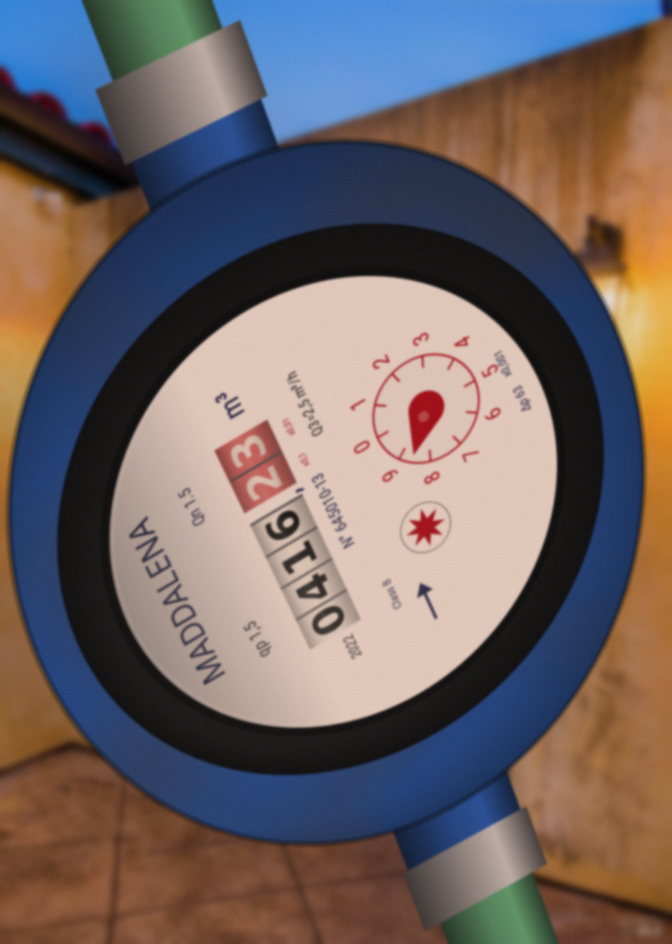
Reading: 416.238 m³
